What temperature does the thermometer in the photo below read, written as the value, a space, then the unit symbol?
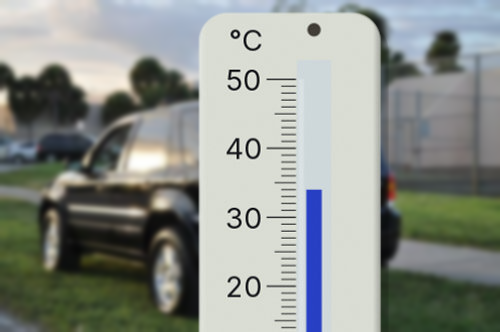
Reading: 34 °C
